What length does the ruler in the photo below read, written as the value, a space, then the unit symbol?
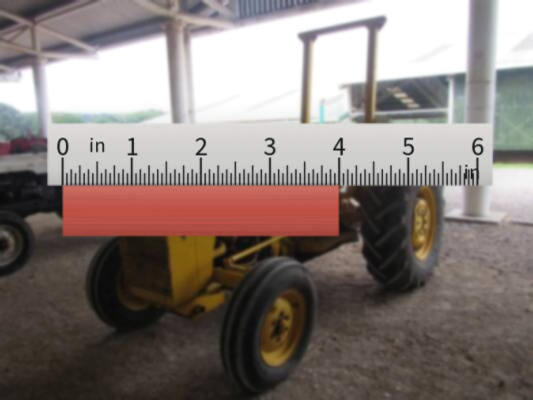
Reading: 4 in
